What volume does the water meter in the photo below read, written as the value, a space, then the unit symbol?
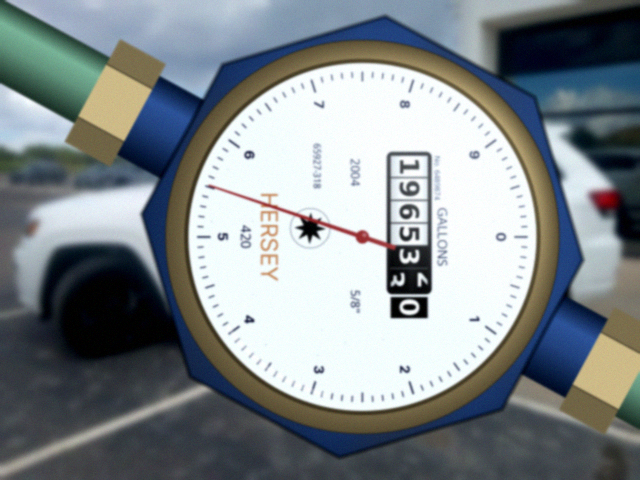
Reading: 1965325.5 gal
